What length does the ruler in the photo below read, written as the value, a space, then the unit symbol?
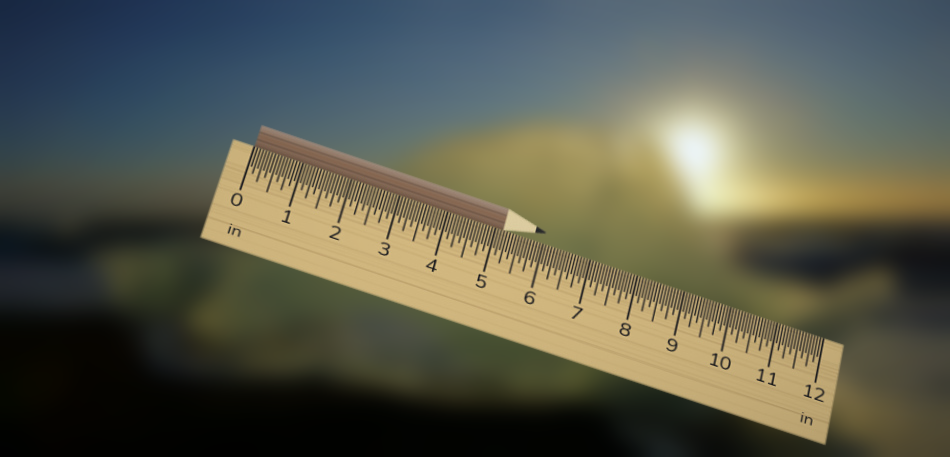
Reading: 6 in
